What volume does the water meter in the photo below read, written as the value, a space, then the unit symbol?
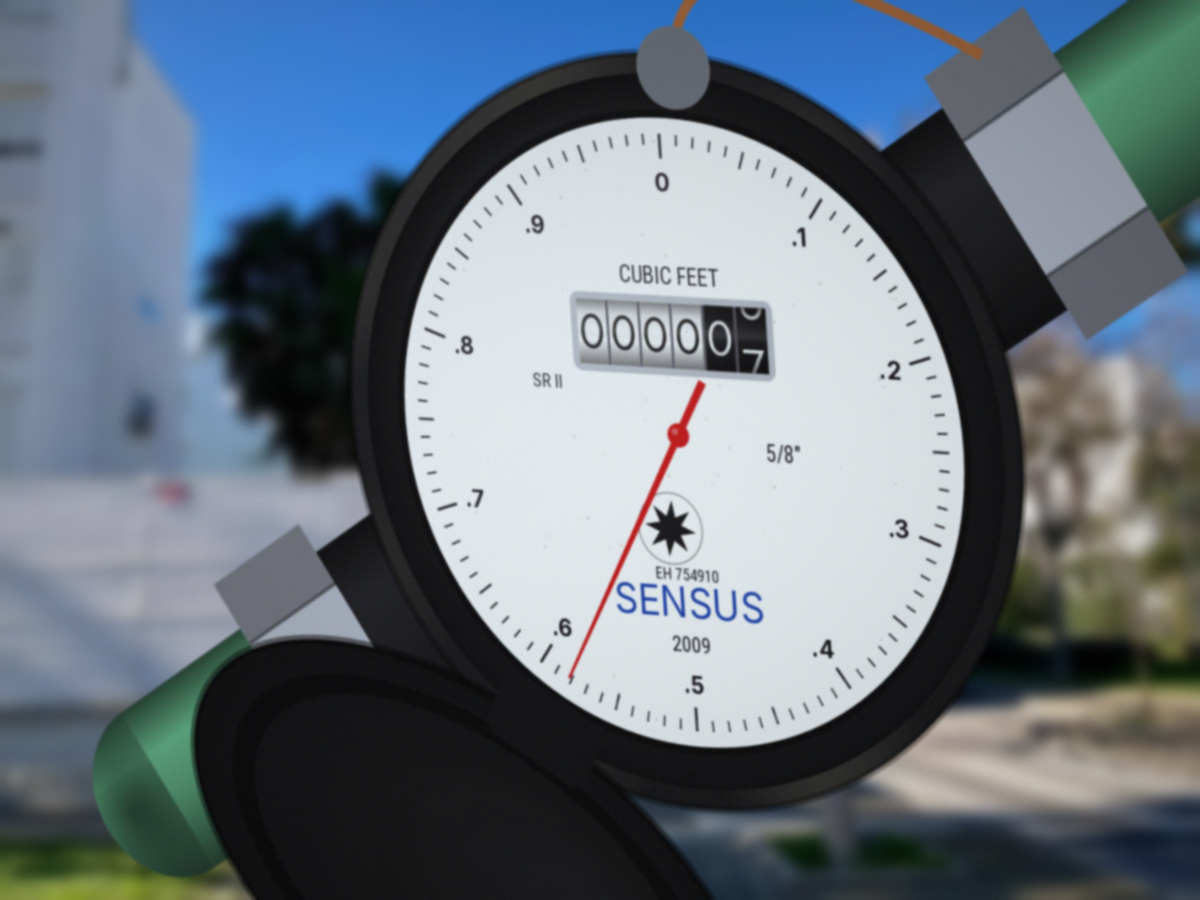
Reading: 6.58 ft³
